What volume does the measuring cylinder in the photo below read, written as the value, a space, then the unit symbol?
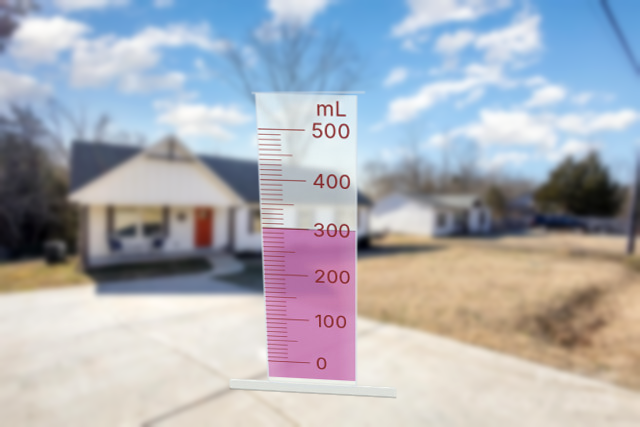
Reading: 300 mL
